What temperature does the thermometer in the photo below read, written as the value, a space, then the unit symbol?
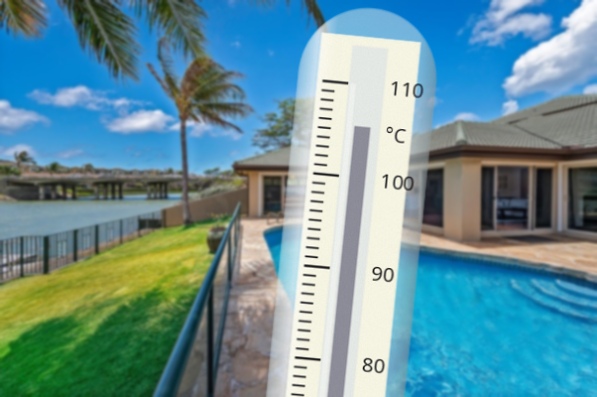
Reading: 105.5 °C
